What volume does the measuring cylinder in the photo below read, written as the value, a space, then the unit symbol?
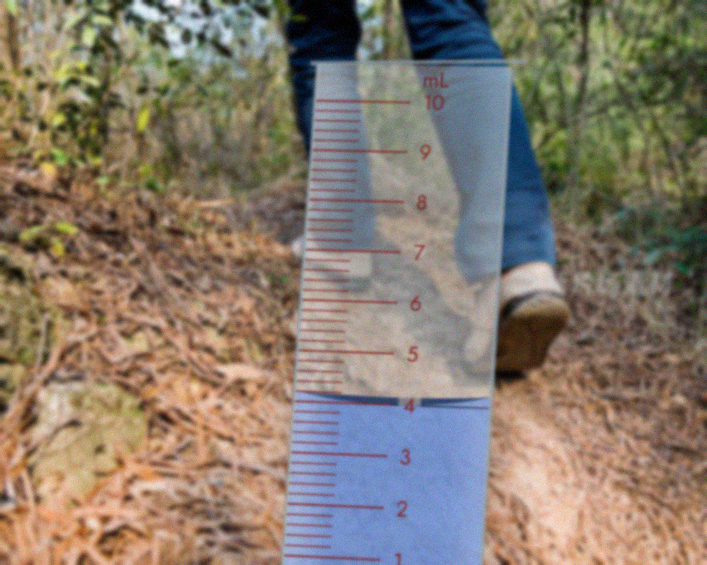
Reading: 4 mL
